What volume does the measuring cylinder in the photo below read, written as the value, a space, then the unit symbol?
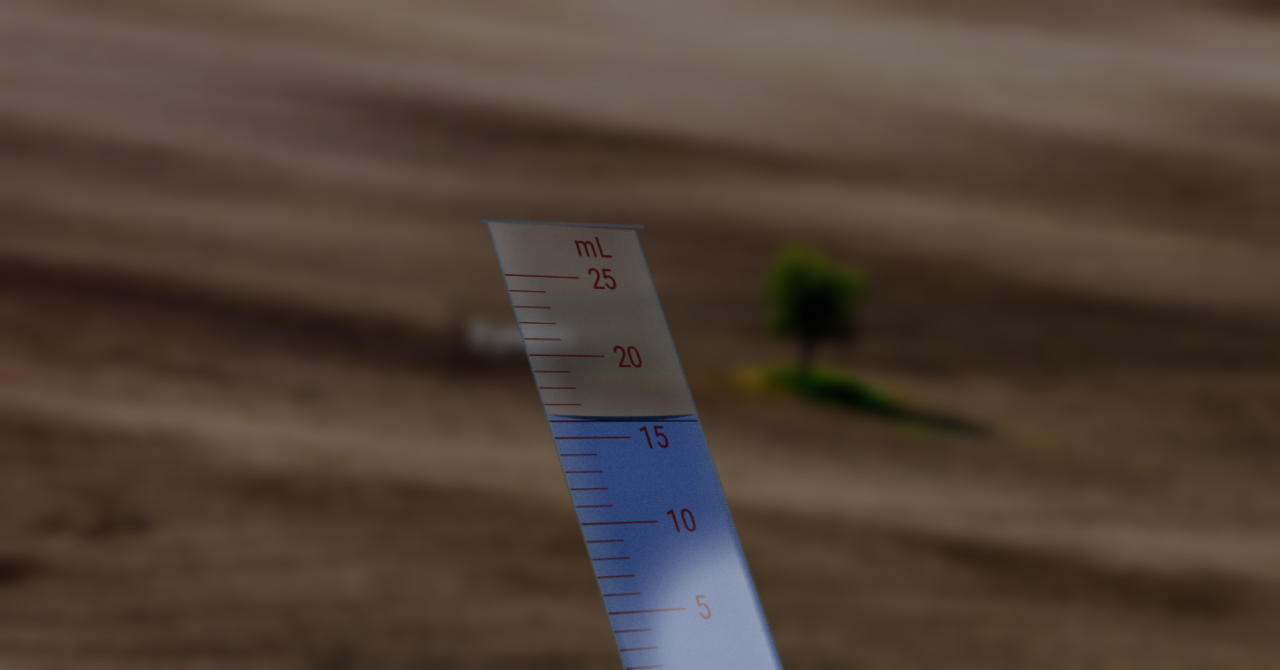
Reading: 16 mL
